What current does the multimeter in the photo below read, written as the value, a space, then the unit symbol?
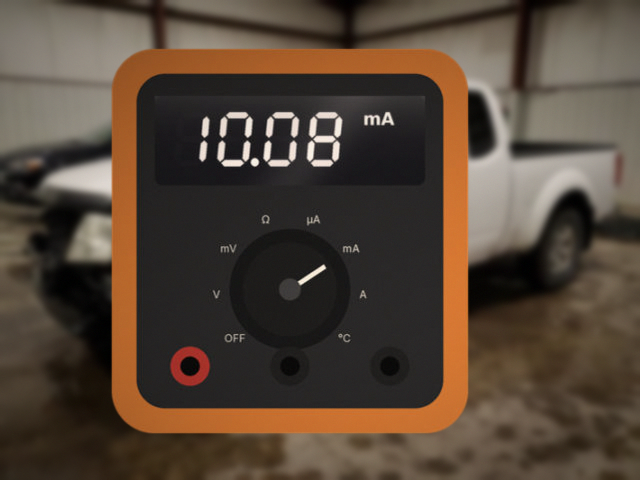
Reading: 10.08 mA
